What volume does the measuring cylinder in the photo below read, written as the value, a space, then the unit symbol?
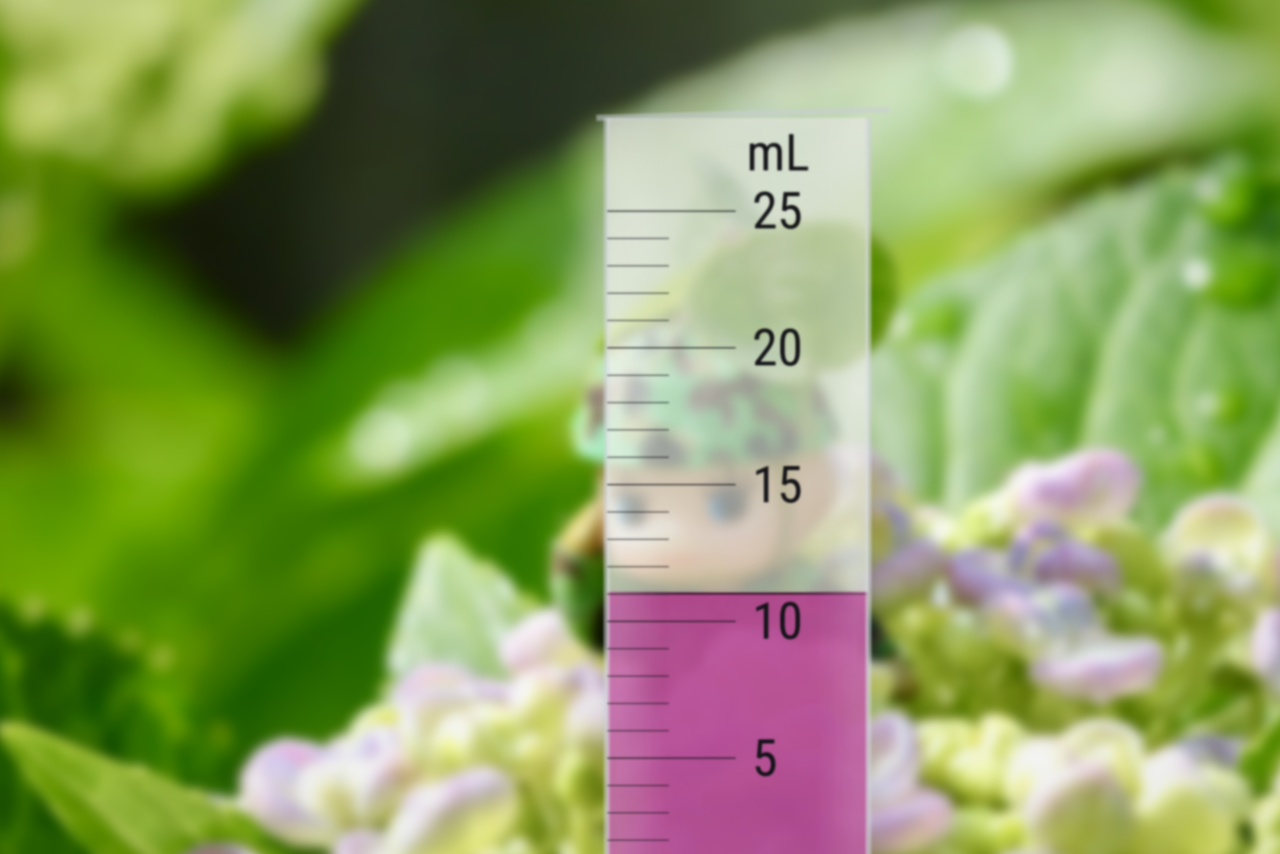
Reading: 11 mL
